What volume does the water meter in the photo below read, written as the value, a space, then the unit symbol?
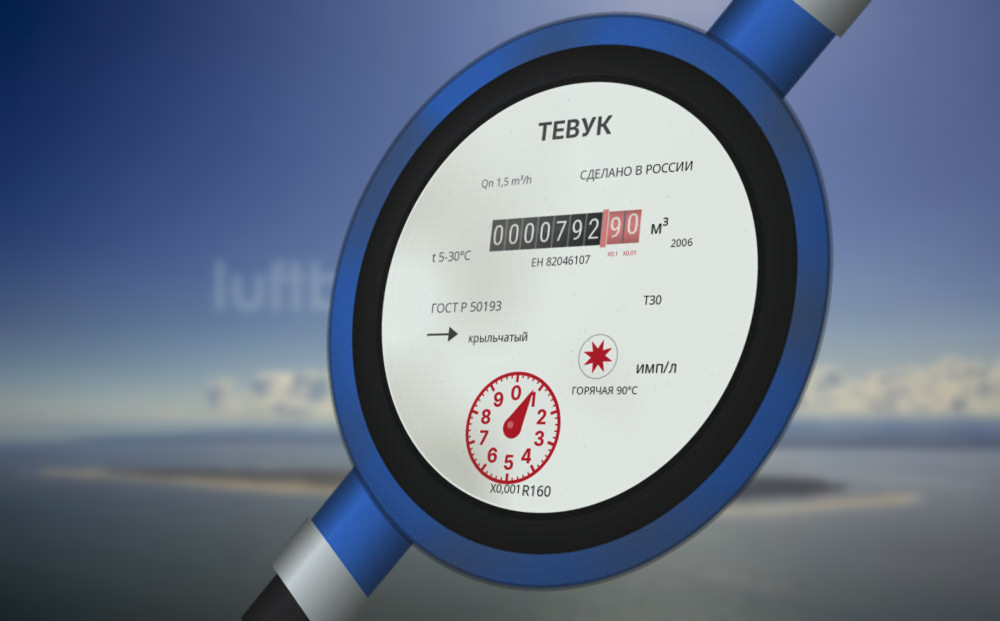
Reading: 792.900 m³
